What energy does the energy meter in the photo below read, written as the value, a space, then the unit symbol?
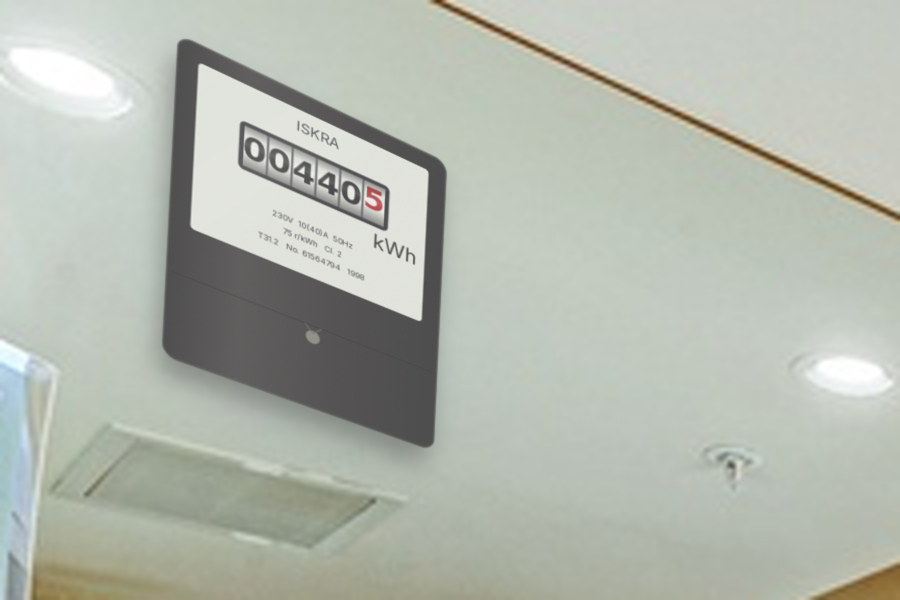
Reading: 440.5 kWh
